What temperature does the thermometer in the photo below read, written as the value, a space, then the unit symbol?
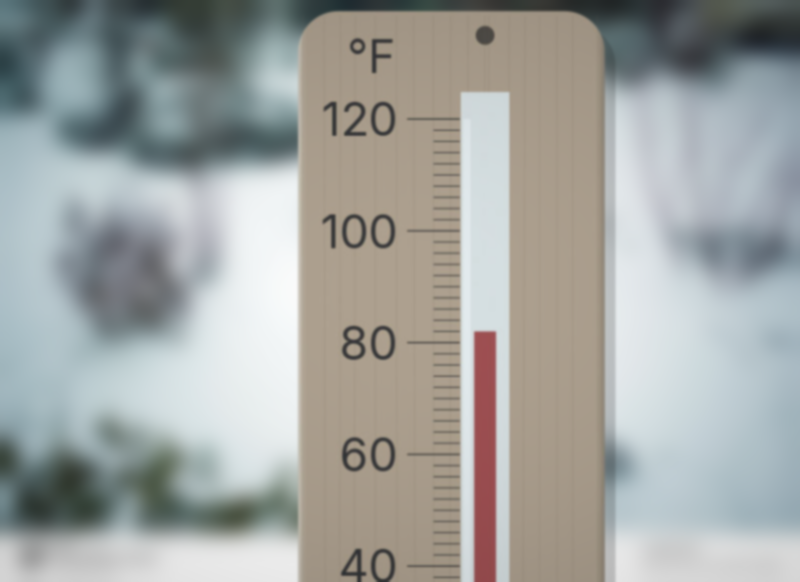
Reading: 82 °F
